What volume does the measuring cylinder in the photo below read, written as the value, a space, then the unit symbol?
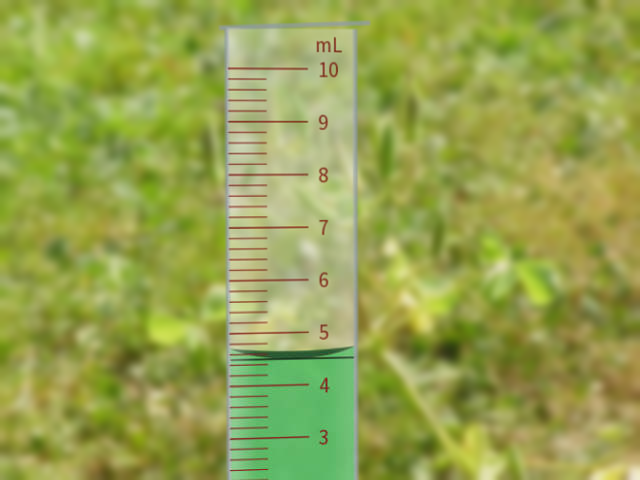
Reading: 4.5 mL
